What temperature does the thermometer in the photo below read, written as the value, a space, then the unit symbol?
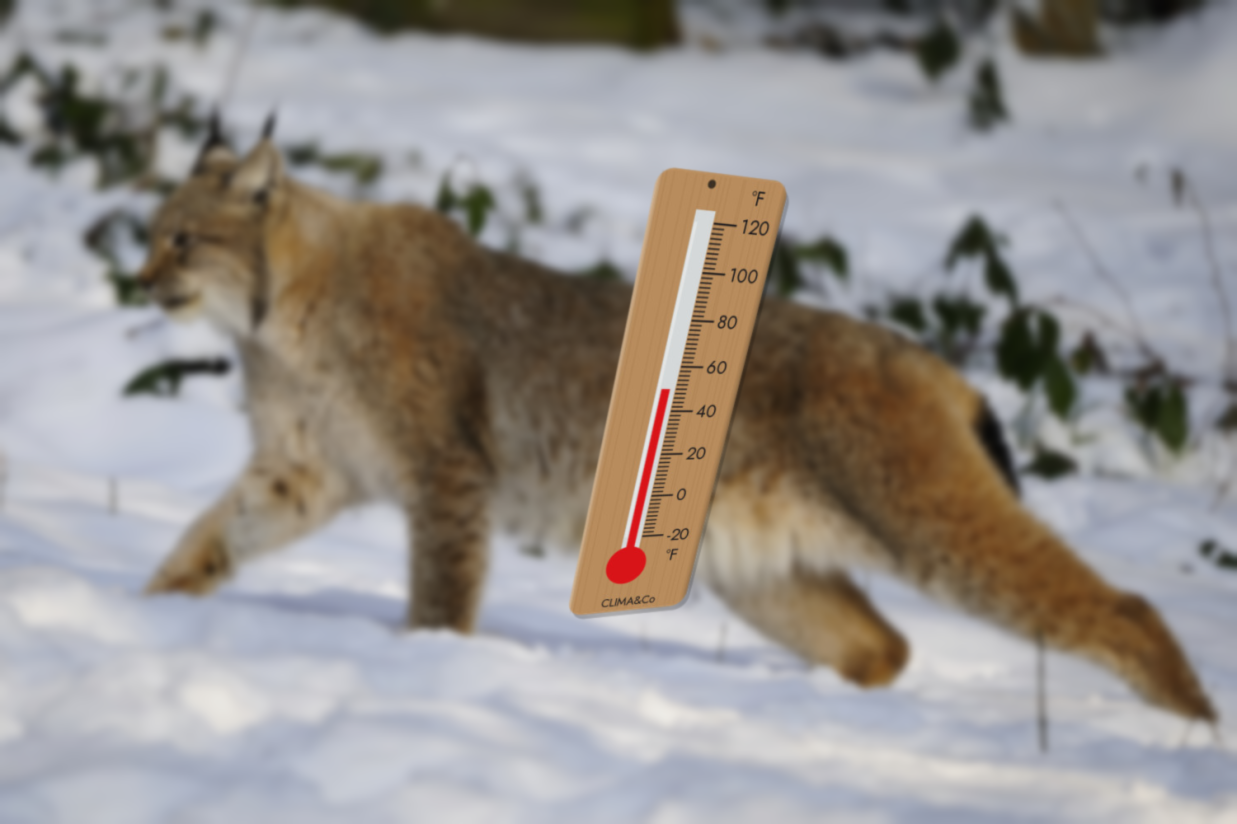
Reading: 50 °F
